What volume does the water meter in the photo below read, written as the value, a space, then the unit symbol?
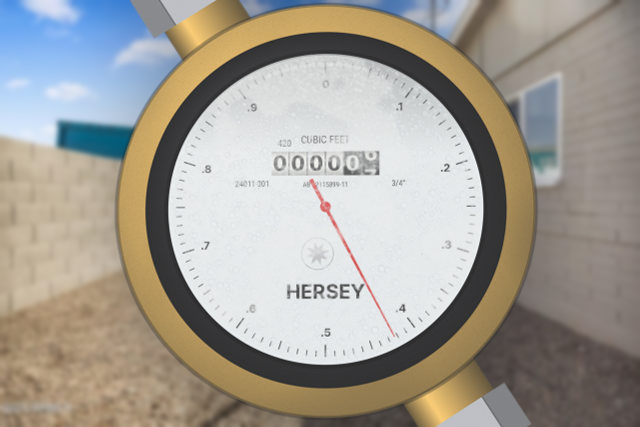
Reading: 6.42 ft³
